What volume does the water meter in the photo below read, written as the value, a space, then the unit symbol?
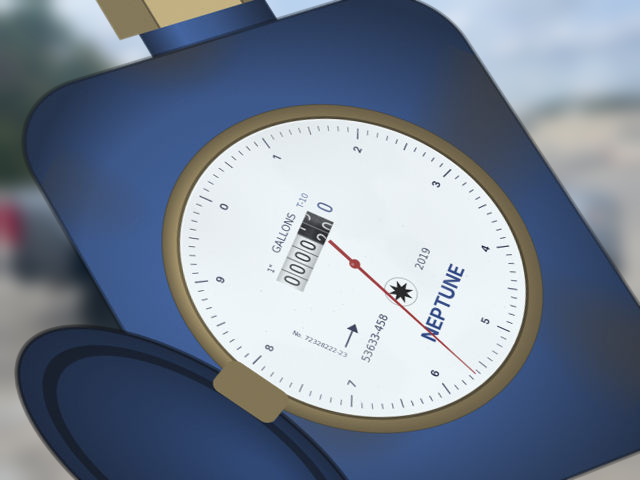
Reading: 195.6 gal
